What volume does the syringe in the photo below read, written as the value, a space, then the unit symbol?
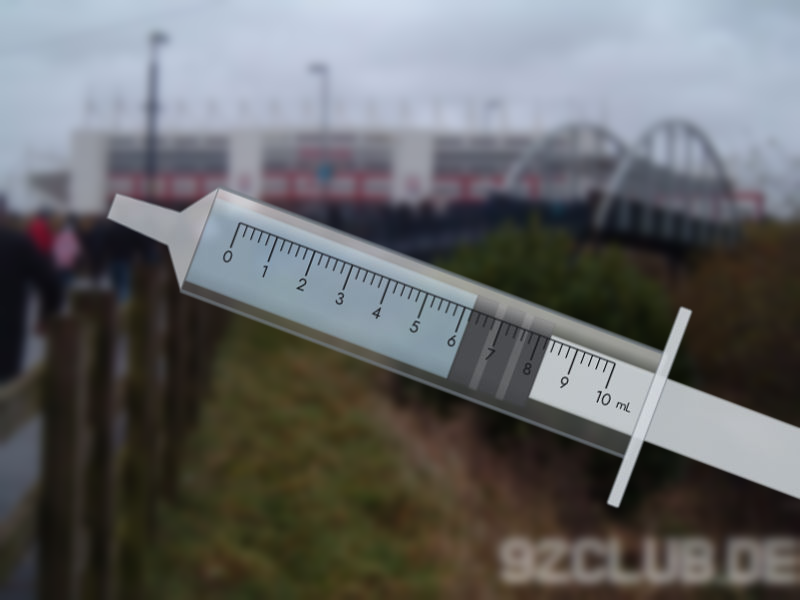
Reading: 6.2 mL
